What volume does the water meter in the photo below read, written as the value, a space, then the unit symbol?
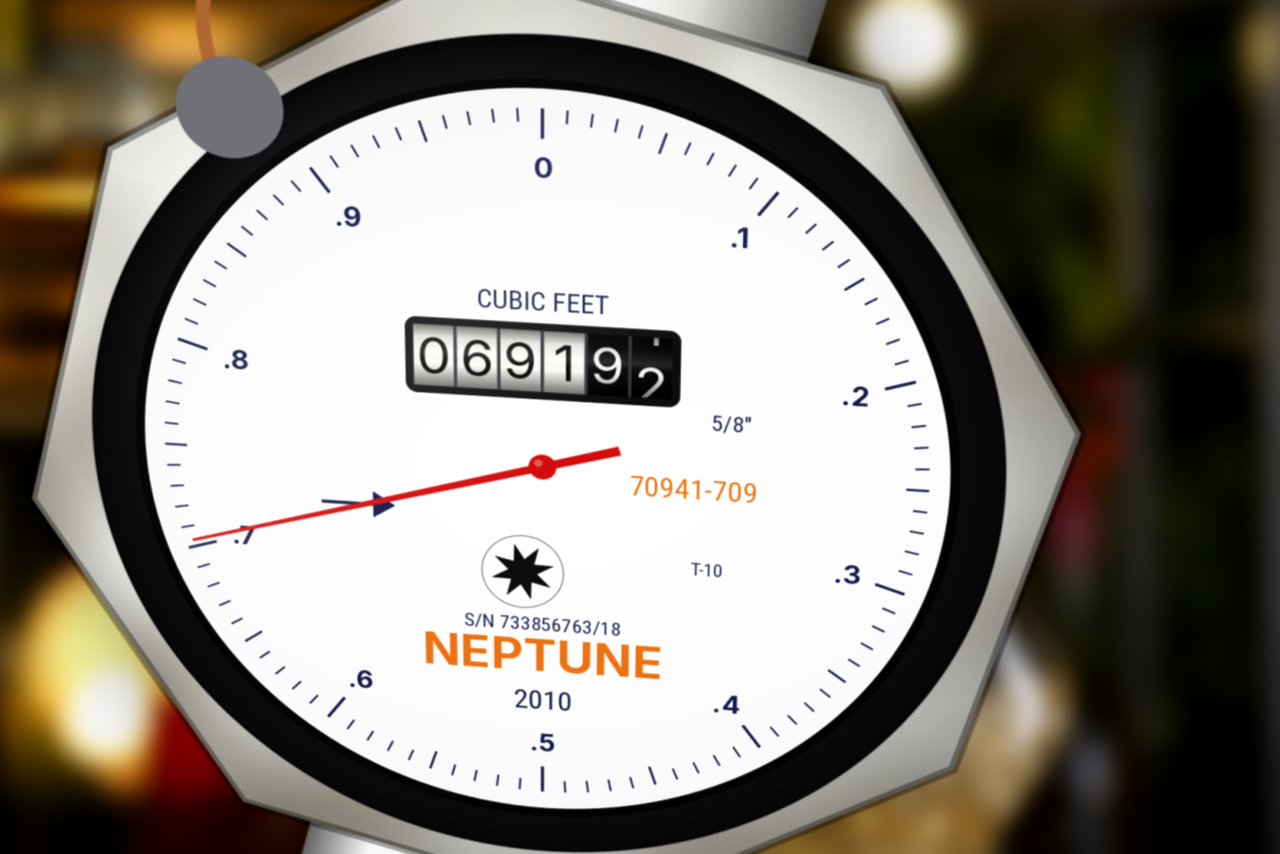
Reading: 69191.70 ft³
